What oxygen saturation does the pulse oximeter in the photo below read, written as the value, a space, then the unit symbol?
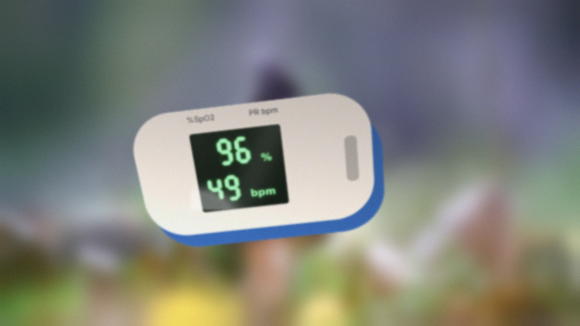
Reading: 96 %
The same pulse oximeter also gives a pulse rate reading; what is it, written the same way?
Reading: 49 bpm
